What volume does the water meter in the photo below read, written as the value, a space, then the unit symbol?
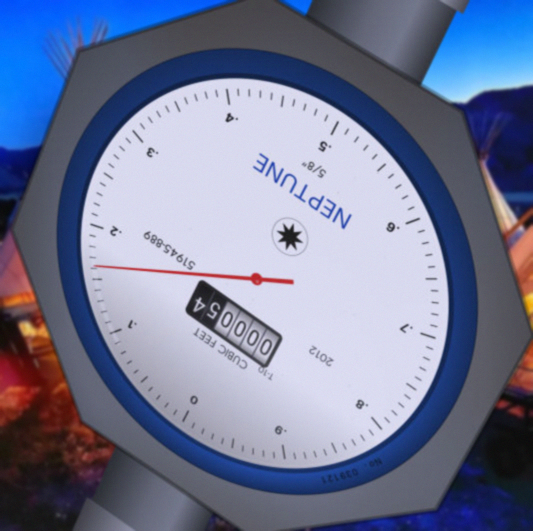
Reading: 54.16 ft³
